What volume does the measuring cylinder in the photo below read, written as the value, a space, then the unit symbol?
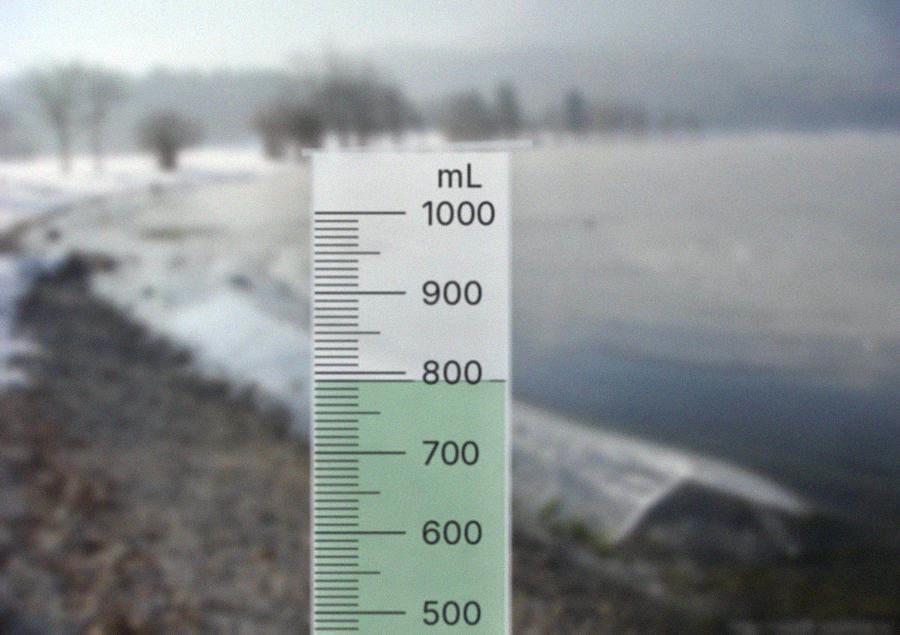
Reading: 790 mL
